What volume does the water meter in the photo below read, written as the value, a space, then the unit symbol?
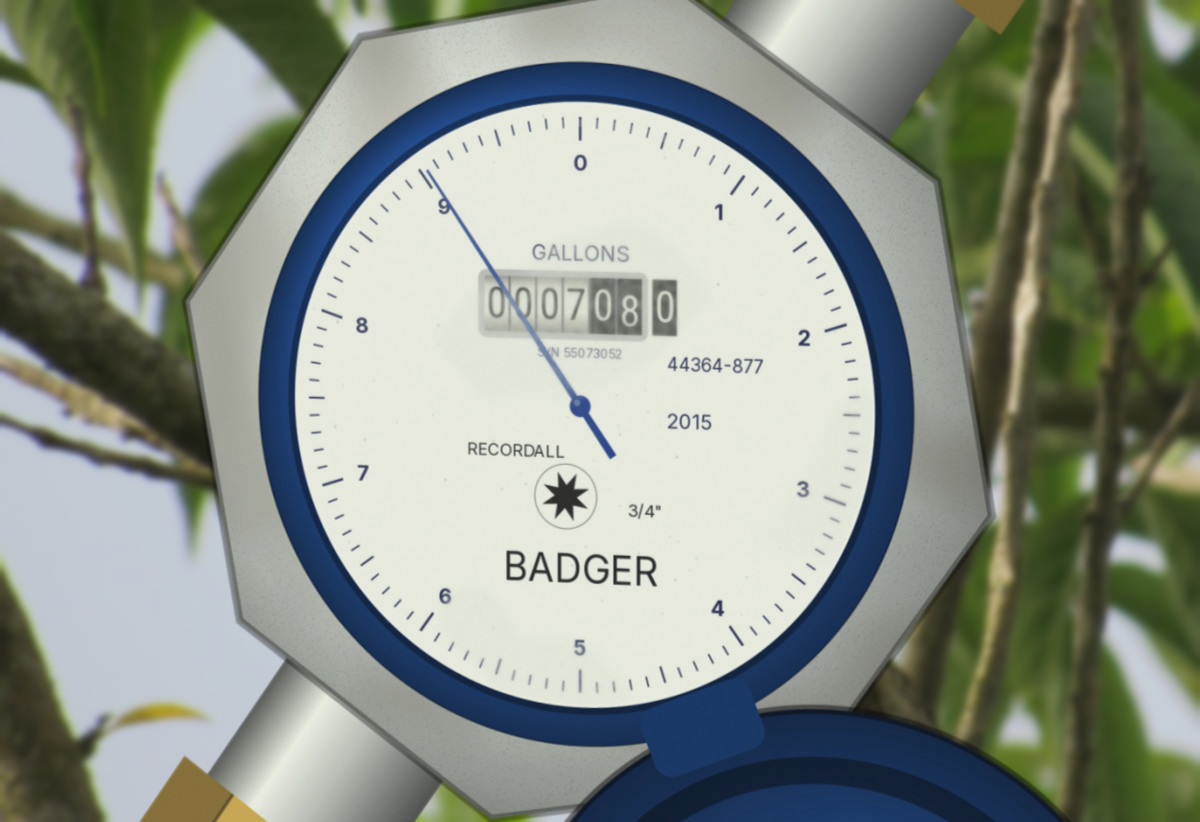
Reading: 7079.0 gal
